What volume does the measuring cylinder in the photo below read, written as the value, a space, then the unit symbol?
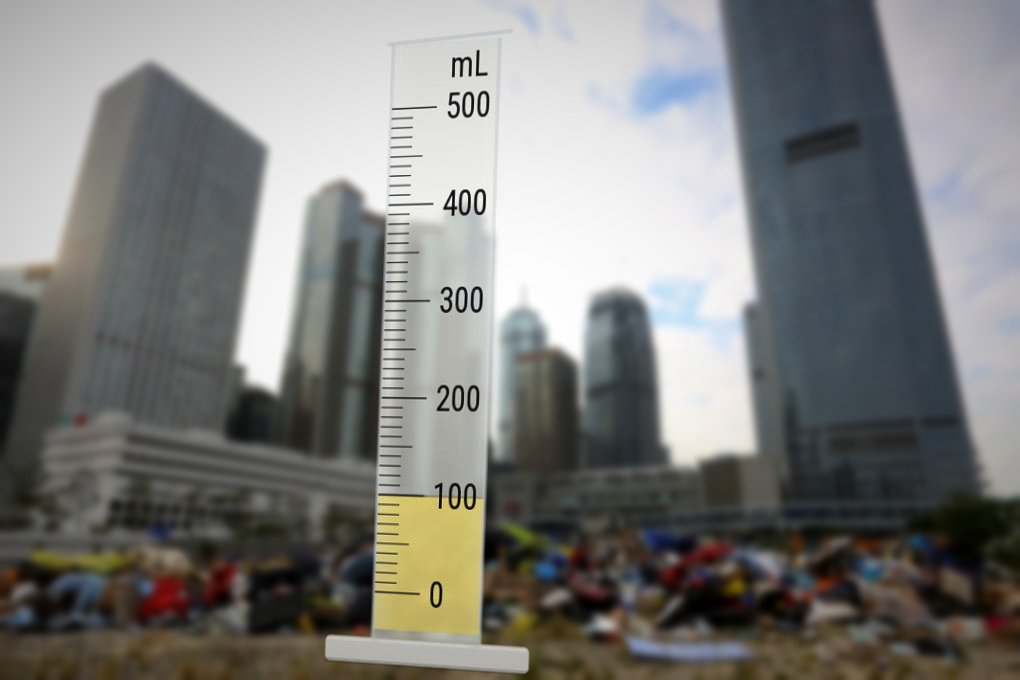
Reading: 100 mL
